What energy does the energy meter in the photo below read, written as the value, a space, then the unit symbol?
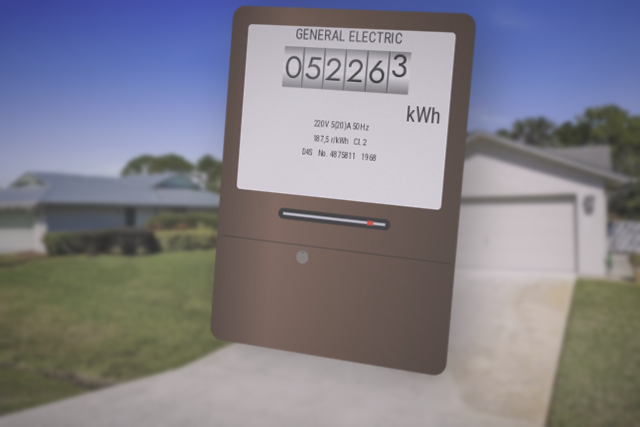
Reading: 52263 kWh
